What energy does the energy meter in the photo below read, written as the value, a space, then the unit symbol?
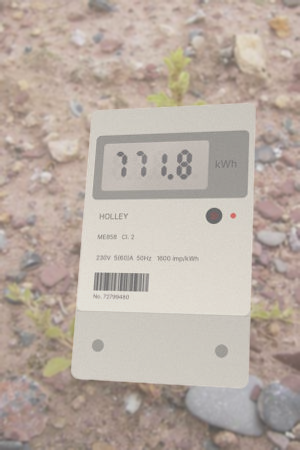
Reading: 771.8 kWh
